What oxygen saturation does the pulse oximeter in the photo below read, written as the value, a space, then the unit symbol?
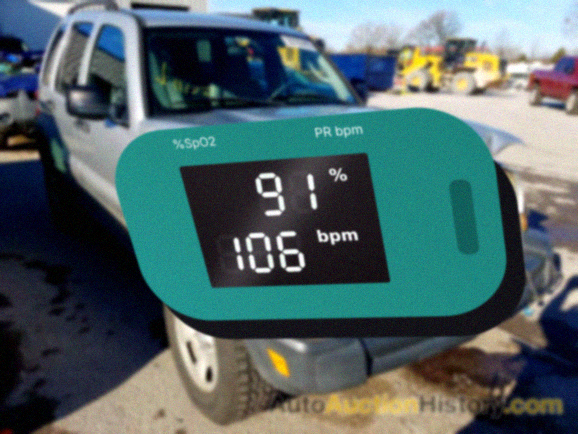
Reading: 91 %
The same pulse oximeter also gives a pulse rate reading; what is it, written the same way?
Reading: 106 bpm
